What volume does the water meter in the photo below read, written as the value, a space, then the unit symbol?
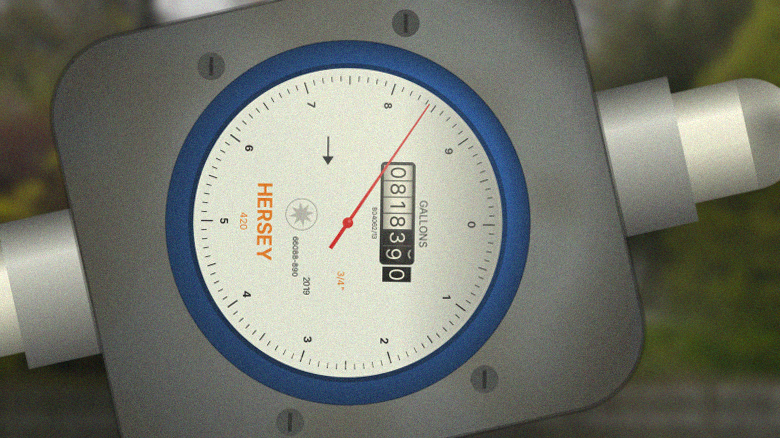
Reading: 818388.4 gal
